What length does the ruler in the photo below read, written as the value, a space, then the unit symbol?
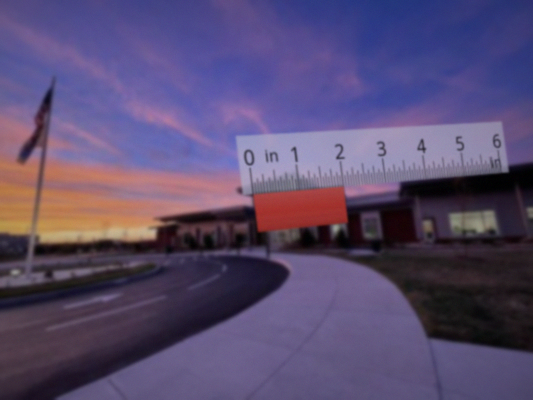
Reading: 2 in
